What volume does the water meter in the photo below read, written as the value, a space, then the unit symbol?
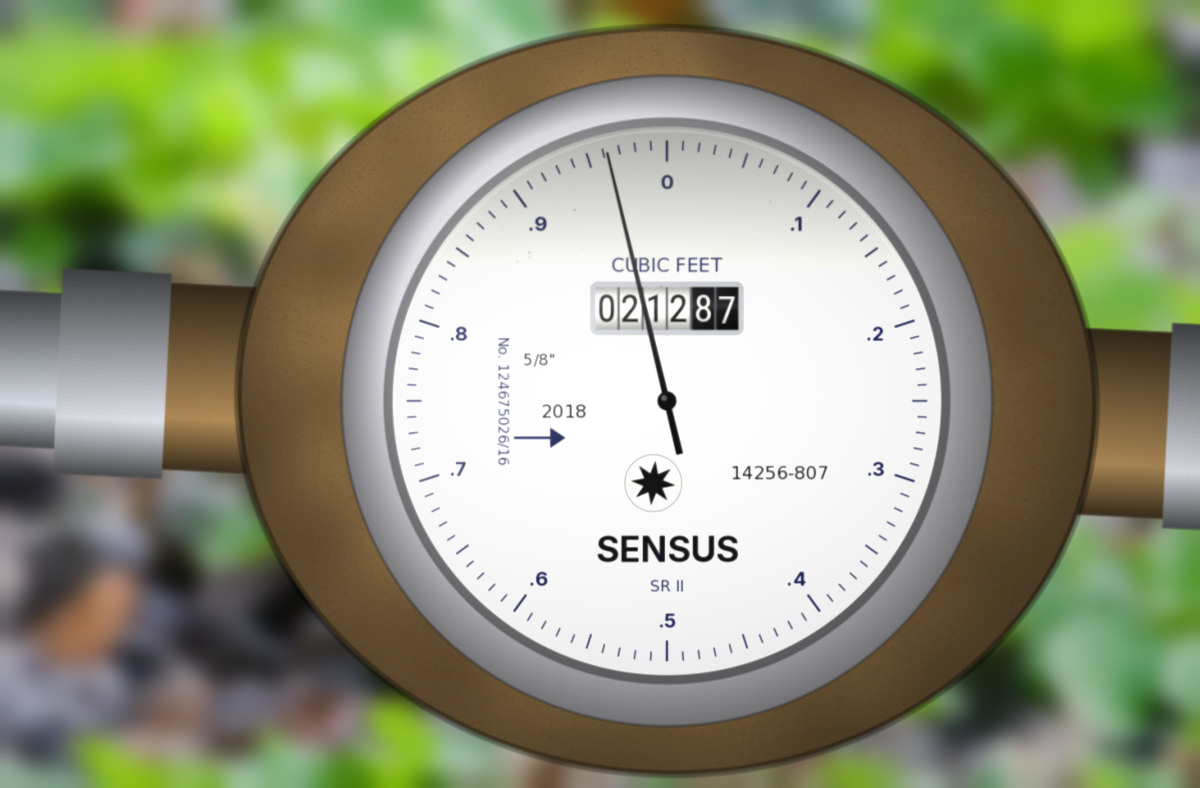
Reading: 21286.96 ft³
